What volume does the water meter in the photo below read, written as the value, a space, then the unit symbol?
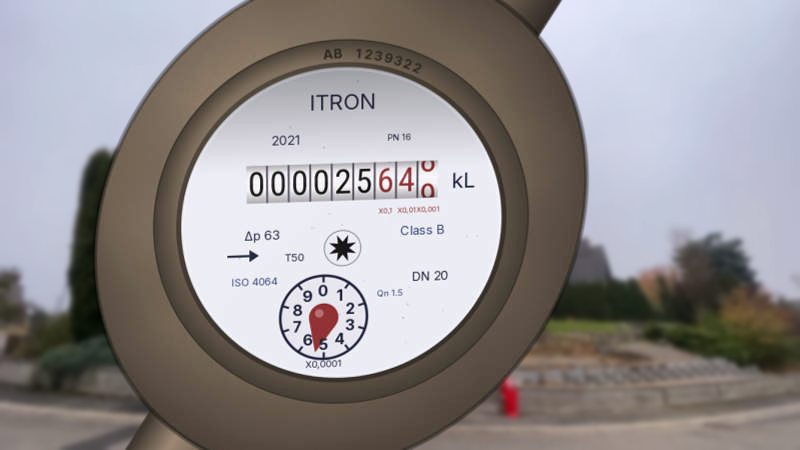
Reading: 25.6485 kL
